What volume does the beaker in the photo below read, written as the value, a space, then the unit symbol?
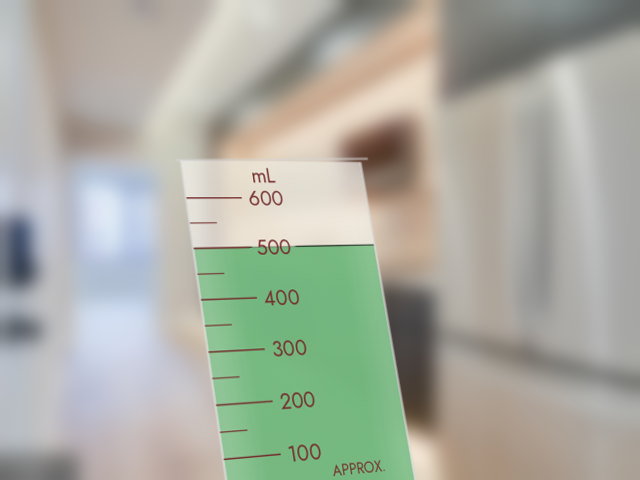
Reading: 500 mL
